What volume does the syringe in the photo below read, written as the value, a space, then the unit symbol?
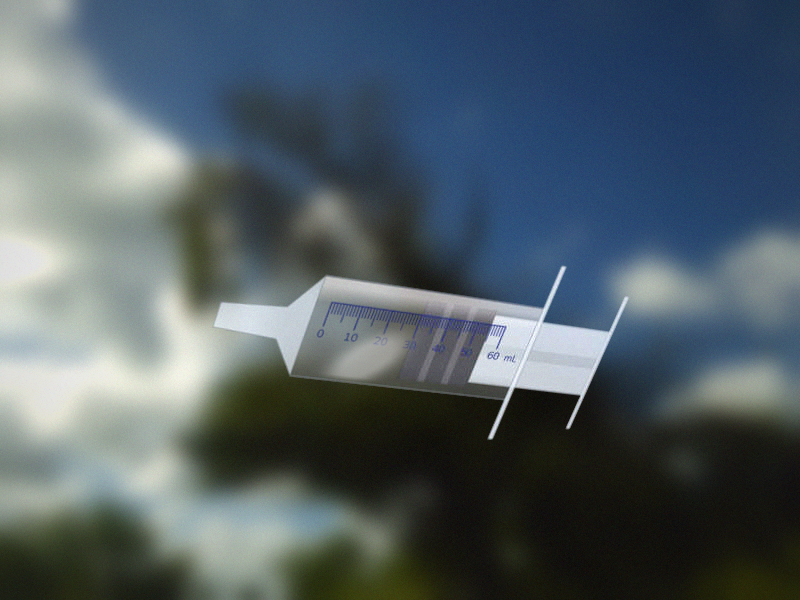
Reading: 30 mL
